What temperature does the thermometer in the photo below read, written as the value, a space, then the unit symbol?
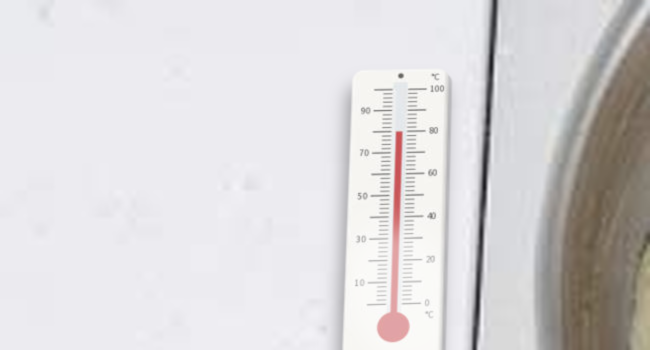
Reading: 80 °C
